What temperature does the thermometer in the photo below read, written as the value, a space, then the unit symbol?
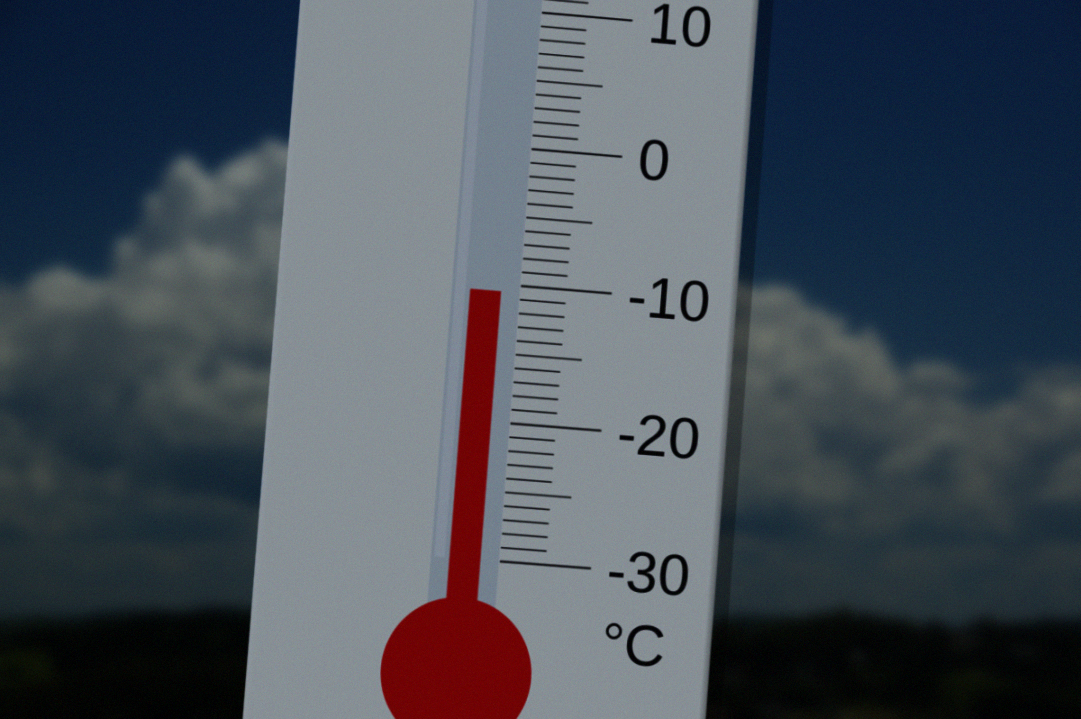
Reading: -10.5 °C
